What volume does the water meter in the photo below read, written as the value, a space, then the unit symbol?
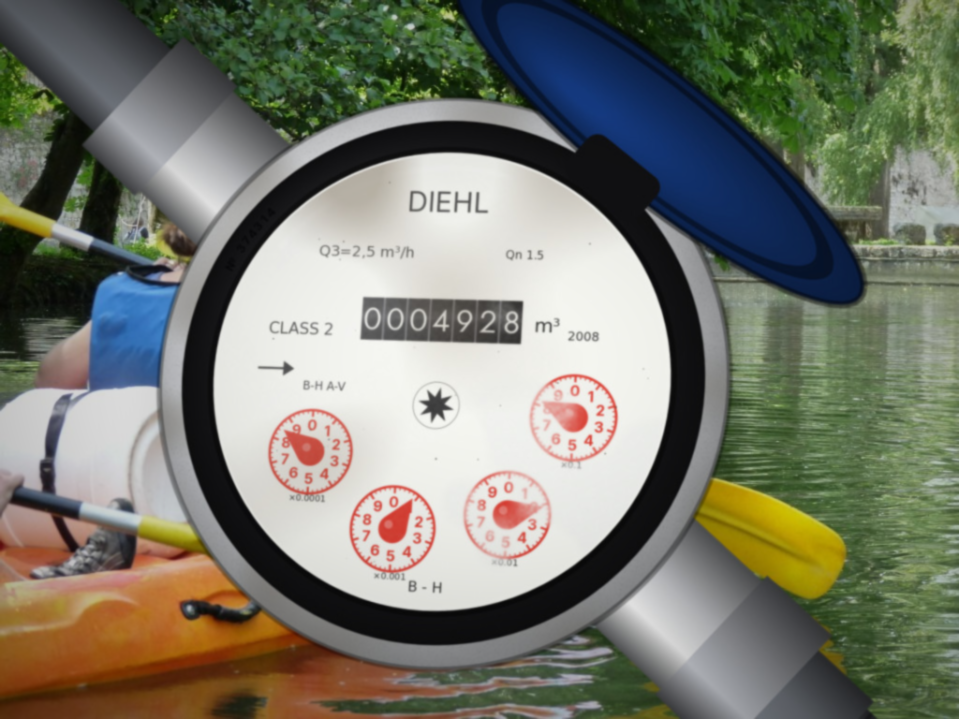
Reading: 4928.8208 m³
